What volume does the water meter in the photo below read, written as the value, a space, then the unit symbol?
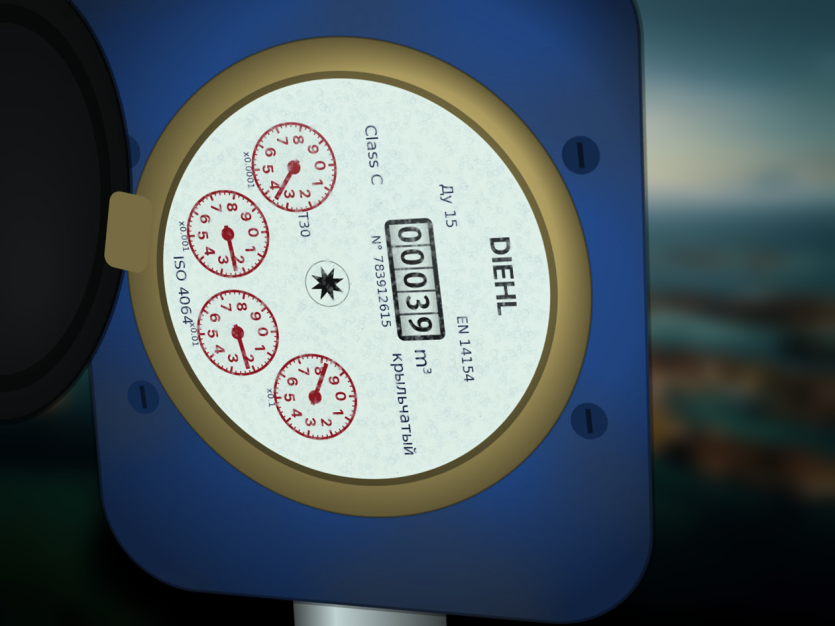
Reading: 39.8223 m³
